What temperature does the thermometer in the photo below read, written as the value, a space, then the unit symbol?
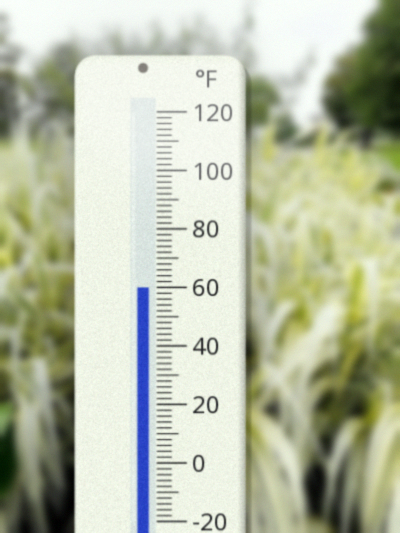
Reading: 60 °F
